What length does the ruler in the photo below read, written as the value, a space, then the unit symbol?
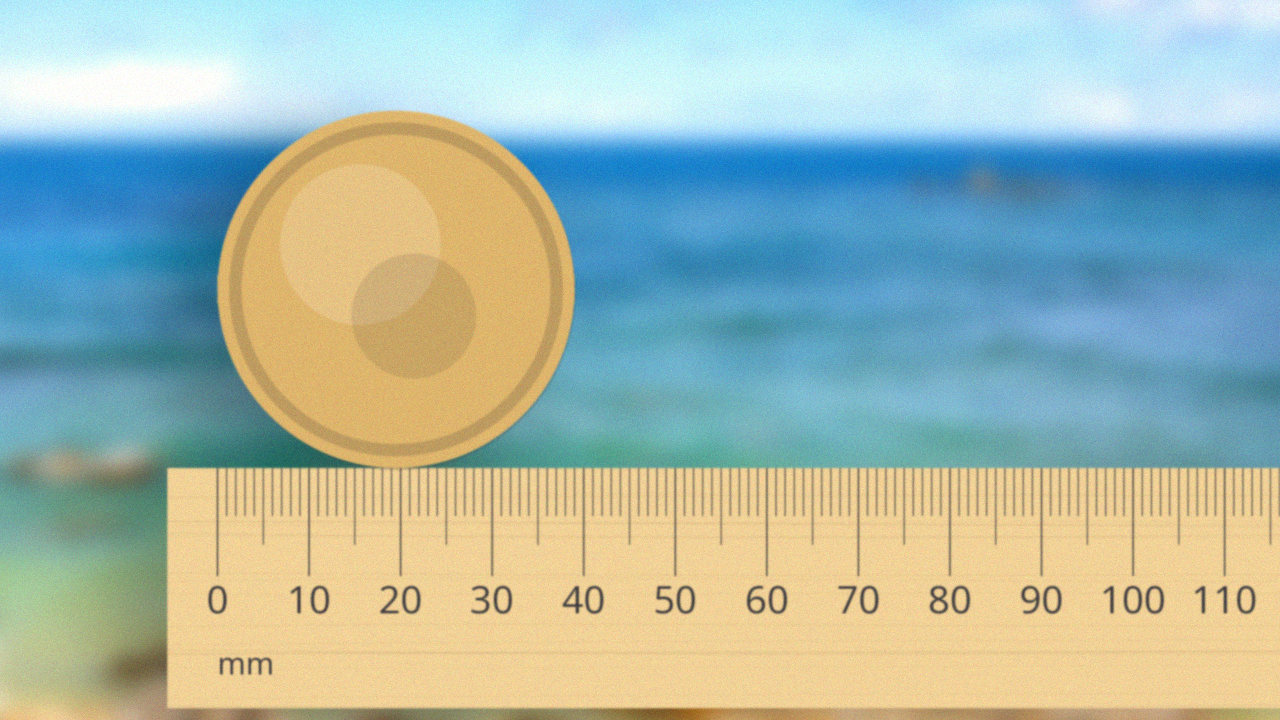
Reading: 39 mm
